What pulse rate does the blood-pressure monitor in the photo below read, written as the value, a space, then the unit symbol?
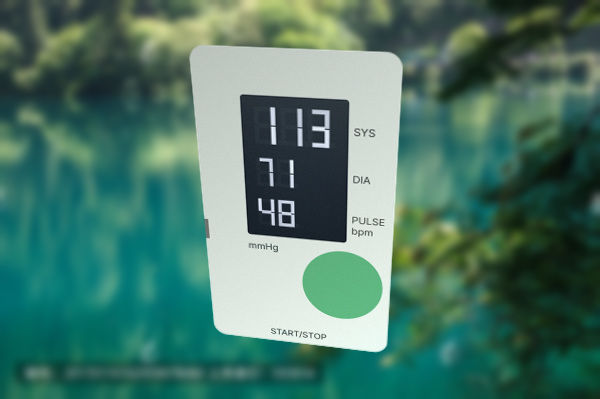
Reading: 48 bpm
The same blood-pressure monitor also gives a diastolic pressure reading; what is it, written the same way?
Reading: 71 mmHg
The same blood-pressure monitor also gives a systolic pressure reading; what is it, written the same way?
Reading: 113 mmHg
